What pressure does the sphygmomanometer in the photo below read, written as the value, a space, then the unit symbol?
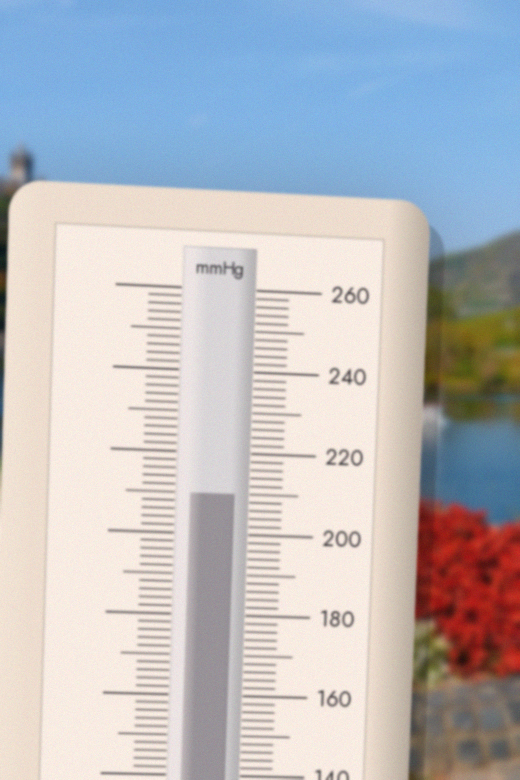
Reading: 210 mmHg
